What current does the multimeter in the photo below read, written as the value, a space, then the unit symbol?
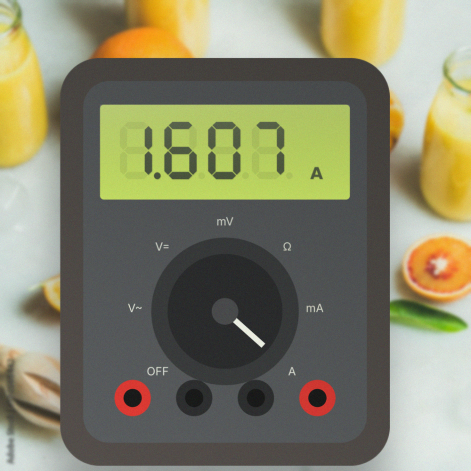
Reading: 1.607 A
